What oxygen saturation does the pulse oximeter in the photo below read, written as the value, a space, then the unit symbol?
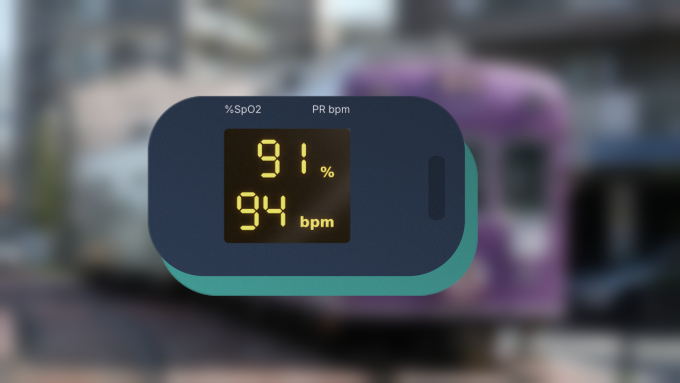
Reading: 91 %
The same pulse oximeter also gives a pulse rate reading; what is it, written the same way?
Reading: 94 bpm
